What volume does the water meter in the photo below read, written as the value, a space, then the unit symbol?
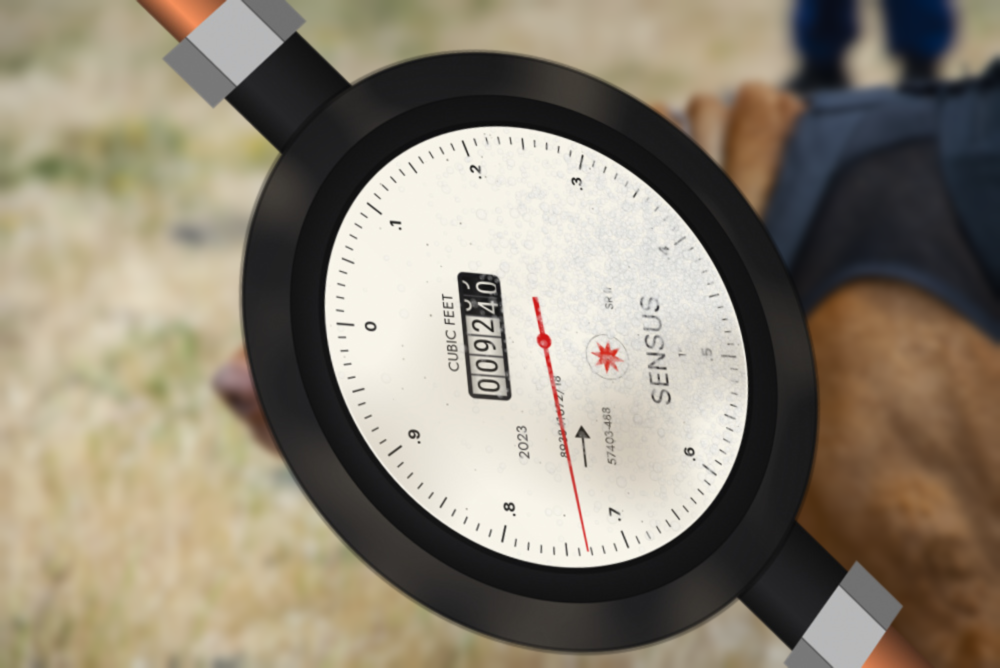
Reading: 9239.73 ft³
